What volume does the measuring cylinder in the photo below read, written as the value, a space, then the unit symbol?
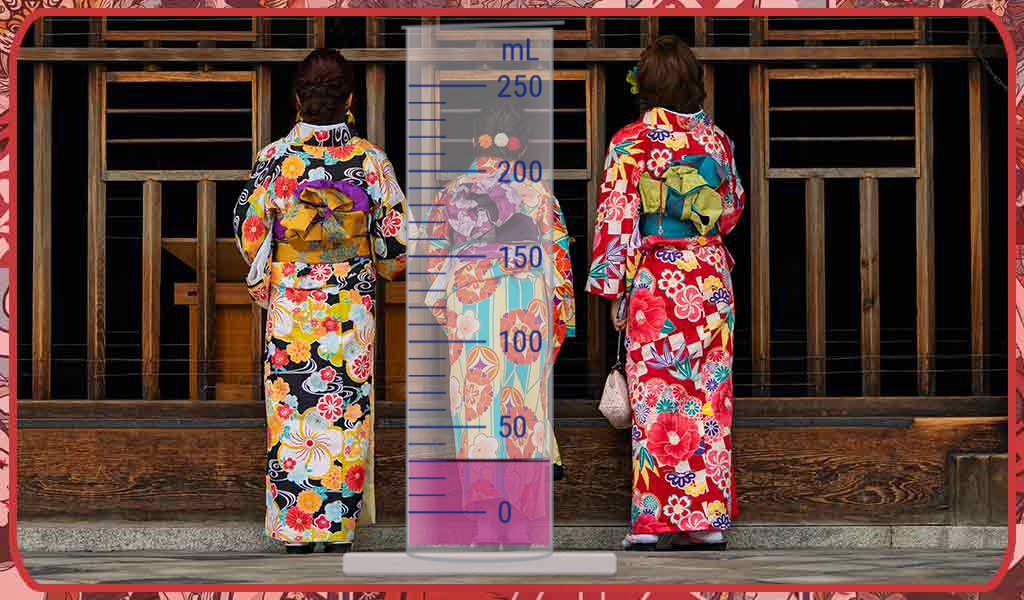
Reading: 30 mL
